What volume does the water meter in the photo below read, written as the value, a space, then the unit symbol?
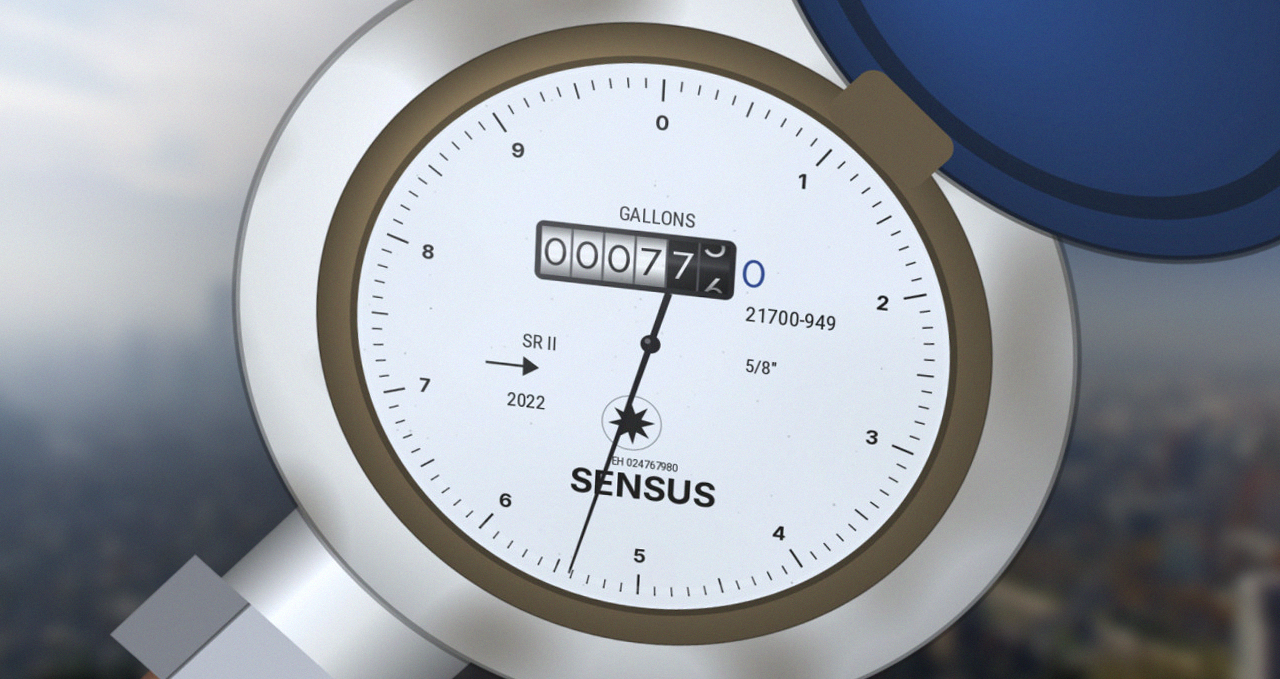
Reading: 7755.4 gal
